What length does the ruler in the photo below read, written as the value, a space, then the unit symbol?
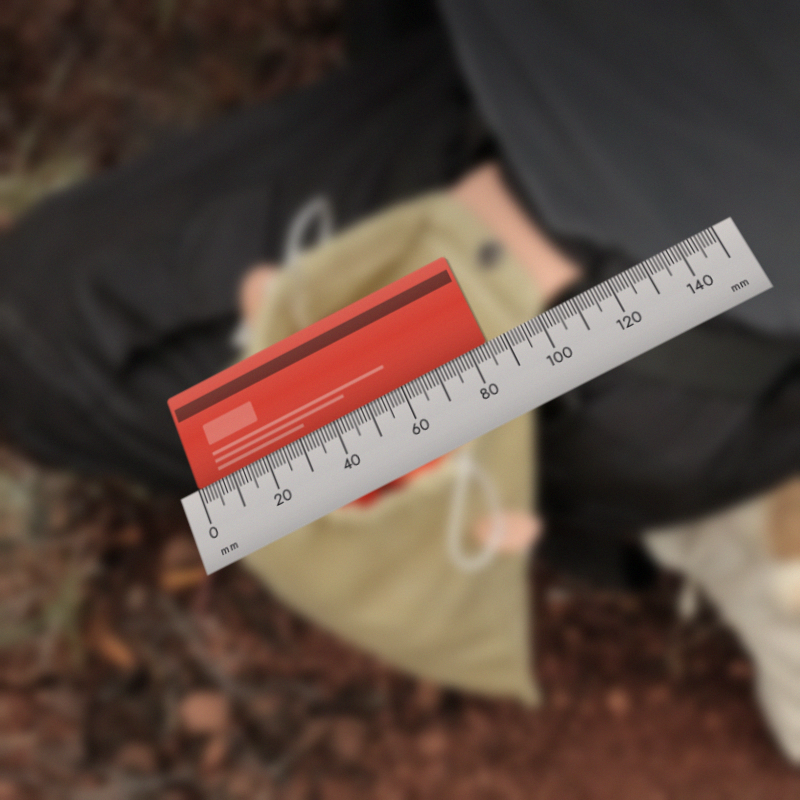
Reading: 85 mm
